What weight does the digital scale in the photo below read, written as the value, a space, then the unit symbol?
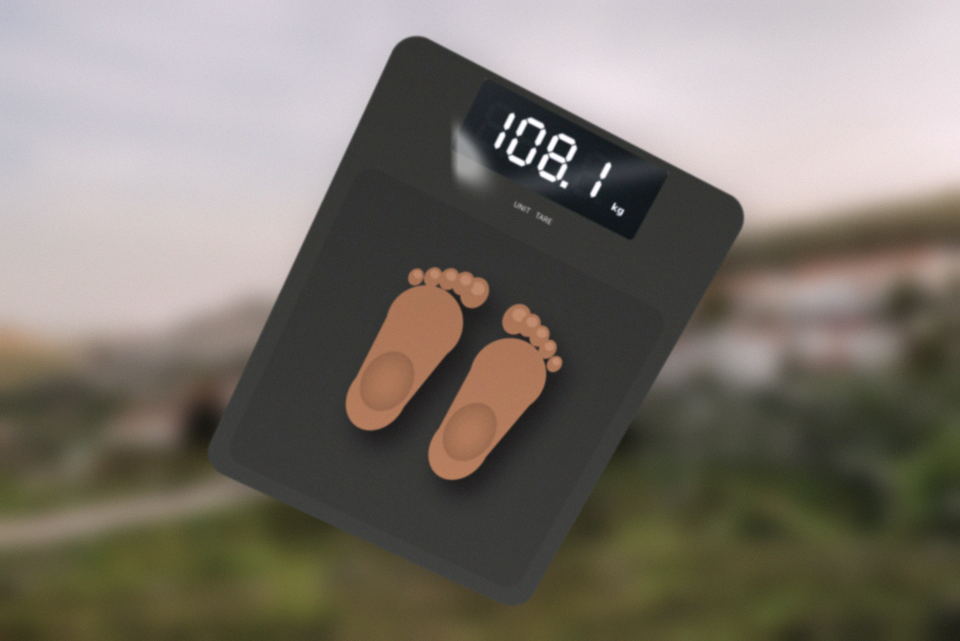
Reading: 108.1 kg
